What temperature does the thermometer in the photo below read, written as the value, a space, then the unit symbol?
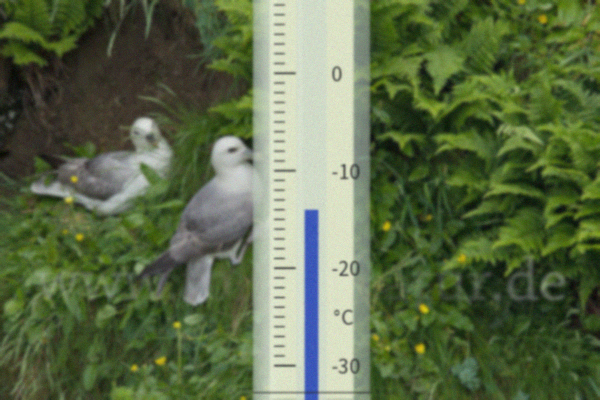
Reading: -14 °C
